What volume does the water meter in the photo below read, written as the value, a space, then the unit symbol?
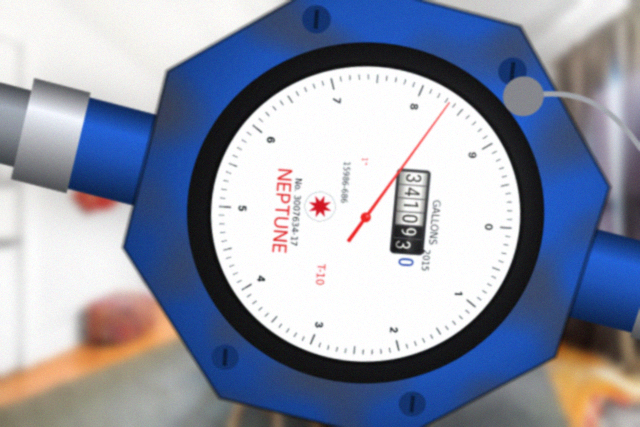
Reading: 3410928.3 gal
